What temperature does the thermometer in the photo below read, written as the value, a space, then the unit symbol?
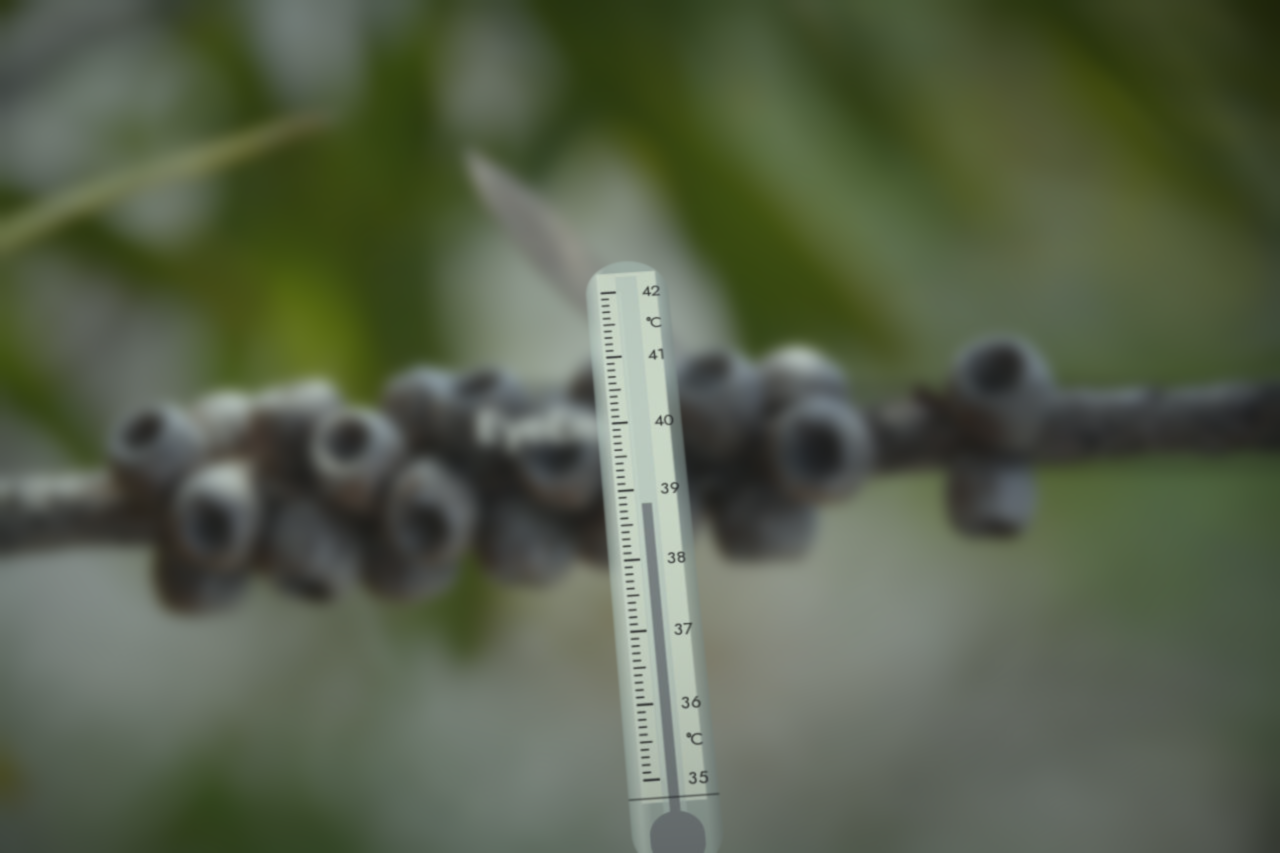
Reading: 38.8 °C
